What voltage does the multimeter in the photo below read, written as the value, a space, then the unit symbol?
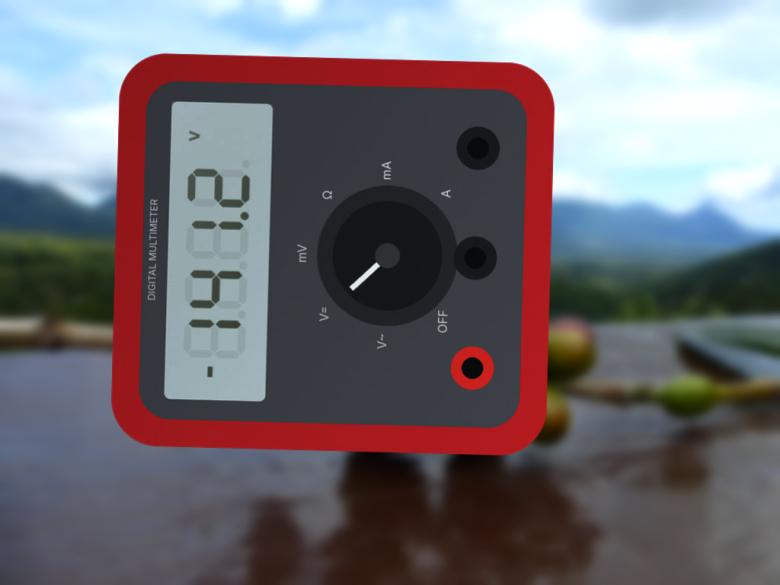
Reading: -141.2 V
